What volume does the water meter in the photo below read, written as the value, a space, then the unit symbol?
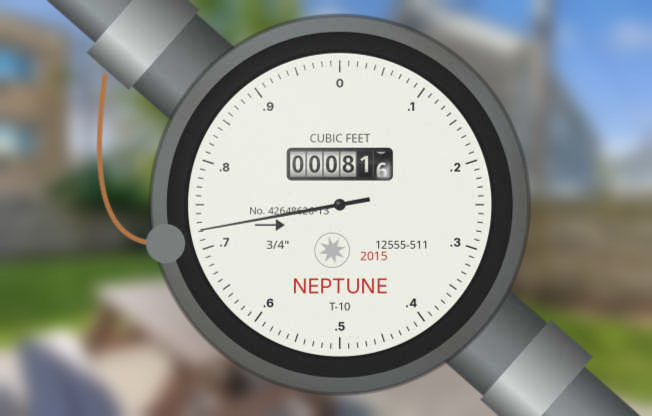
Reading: 815.72 ft³
